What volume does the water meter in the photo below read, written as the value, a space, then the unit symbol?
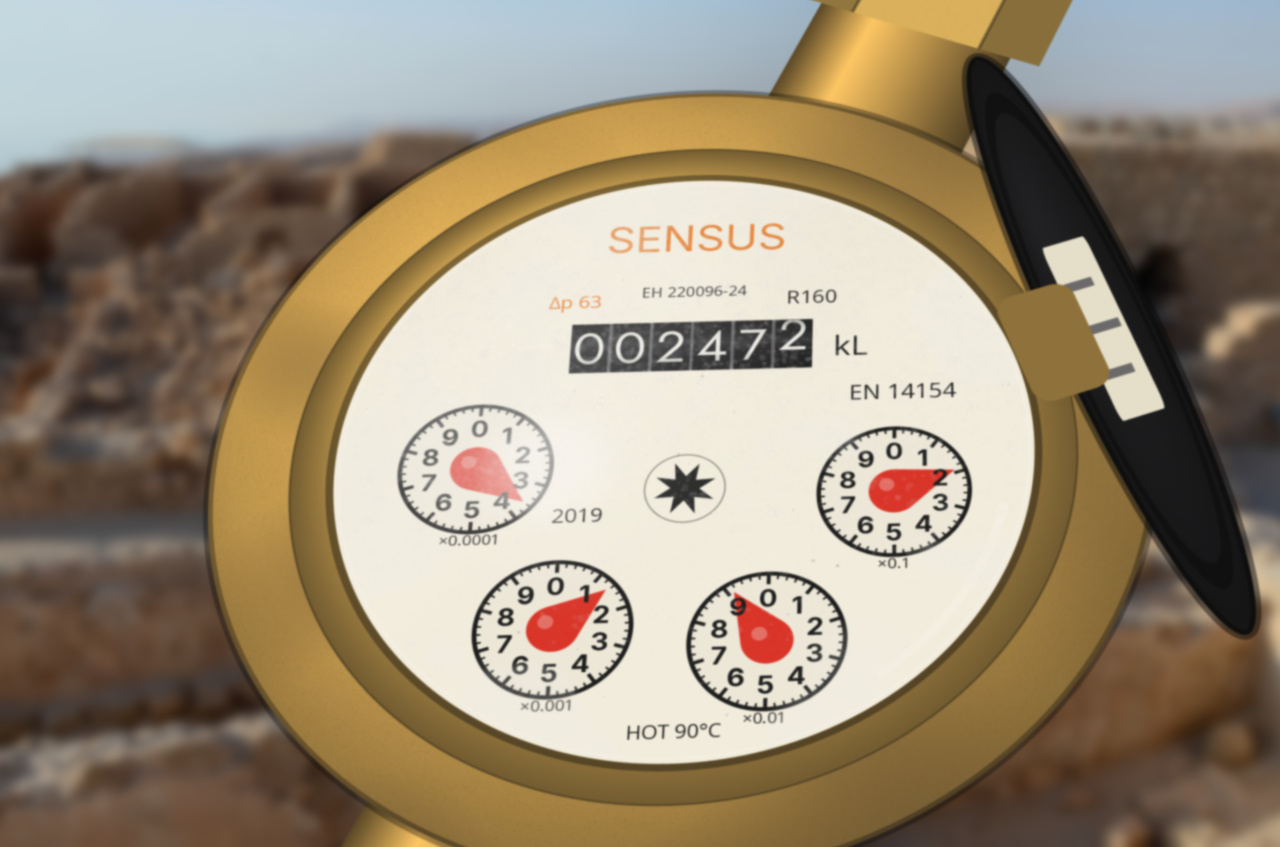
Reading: 2472.1913 kL
